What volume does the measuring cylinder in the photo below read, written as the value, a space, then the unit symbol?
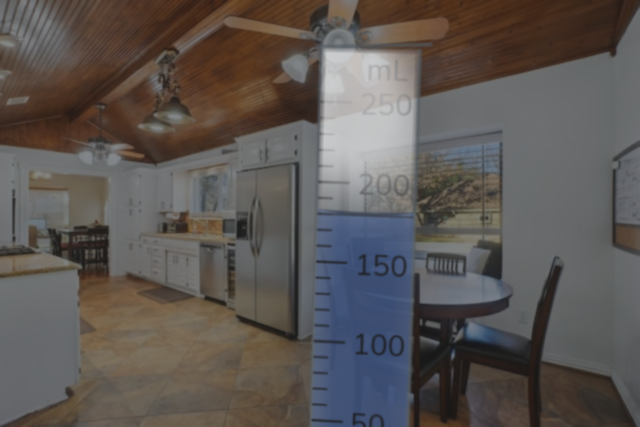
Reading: 180 mL
